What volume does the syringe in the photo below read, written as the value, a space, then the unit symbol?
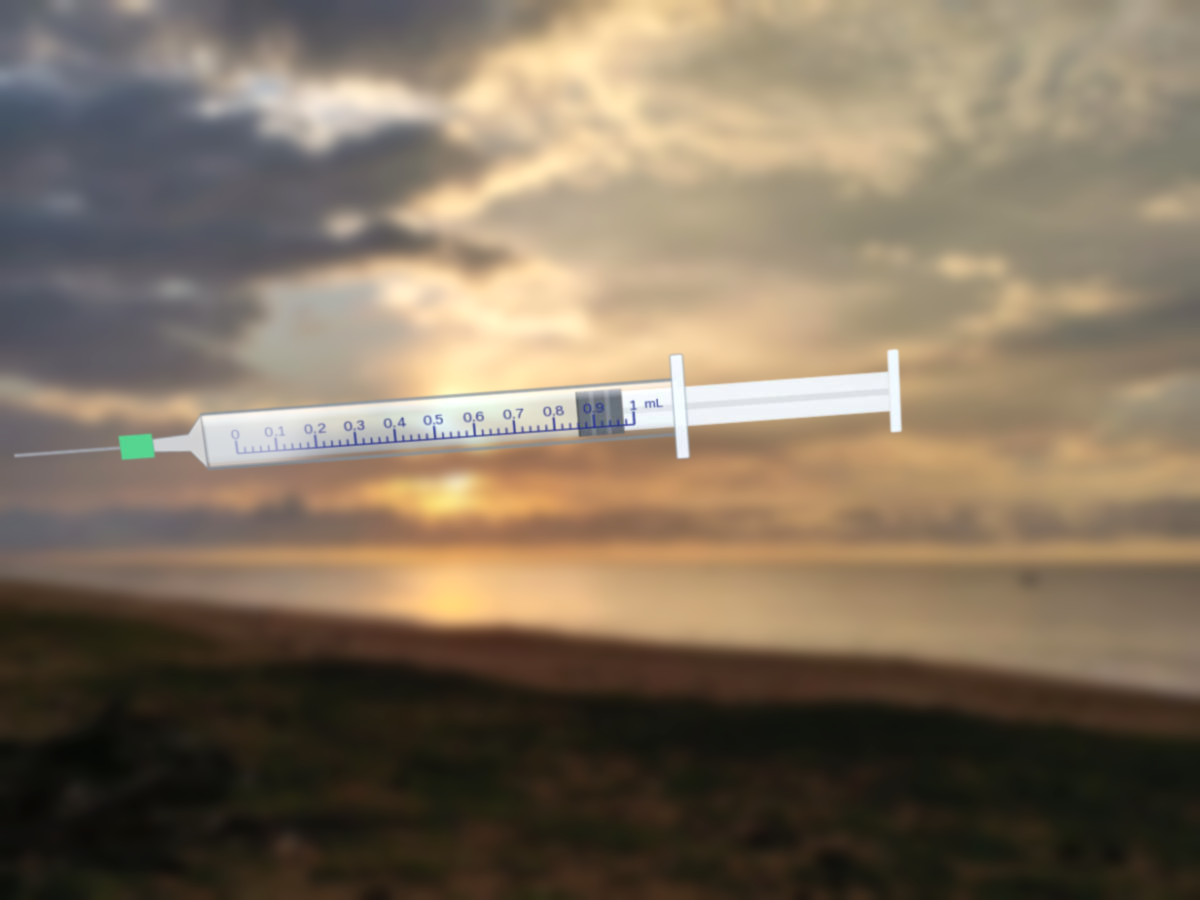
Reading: 0.86 mL
